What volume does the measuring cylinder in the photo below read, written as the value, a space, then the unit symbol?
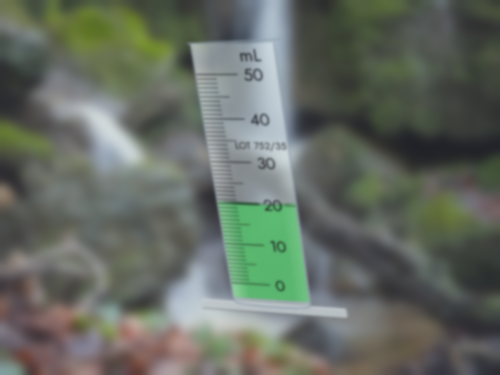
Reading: 20 mL
